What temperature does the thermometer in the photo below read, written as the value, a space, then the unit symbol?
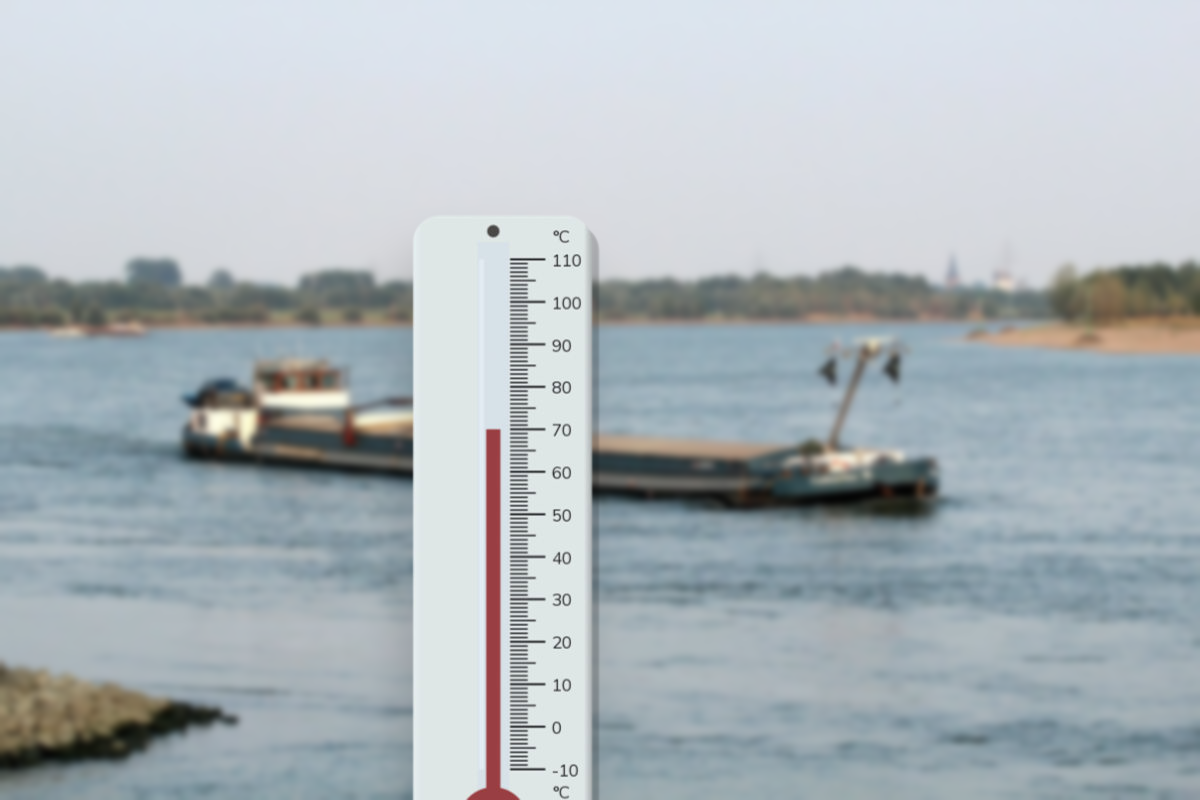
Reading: 70 °C
